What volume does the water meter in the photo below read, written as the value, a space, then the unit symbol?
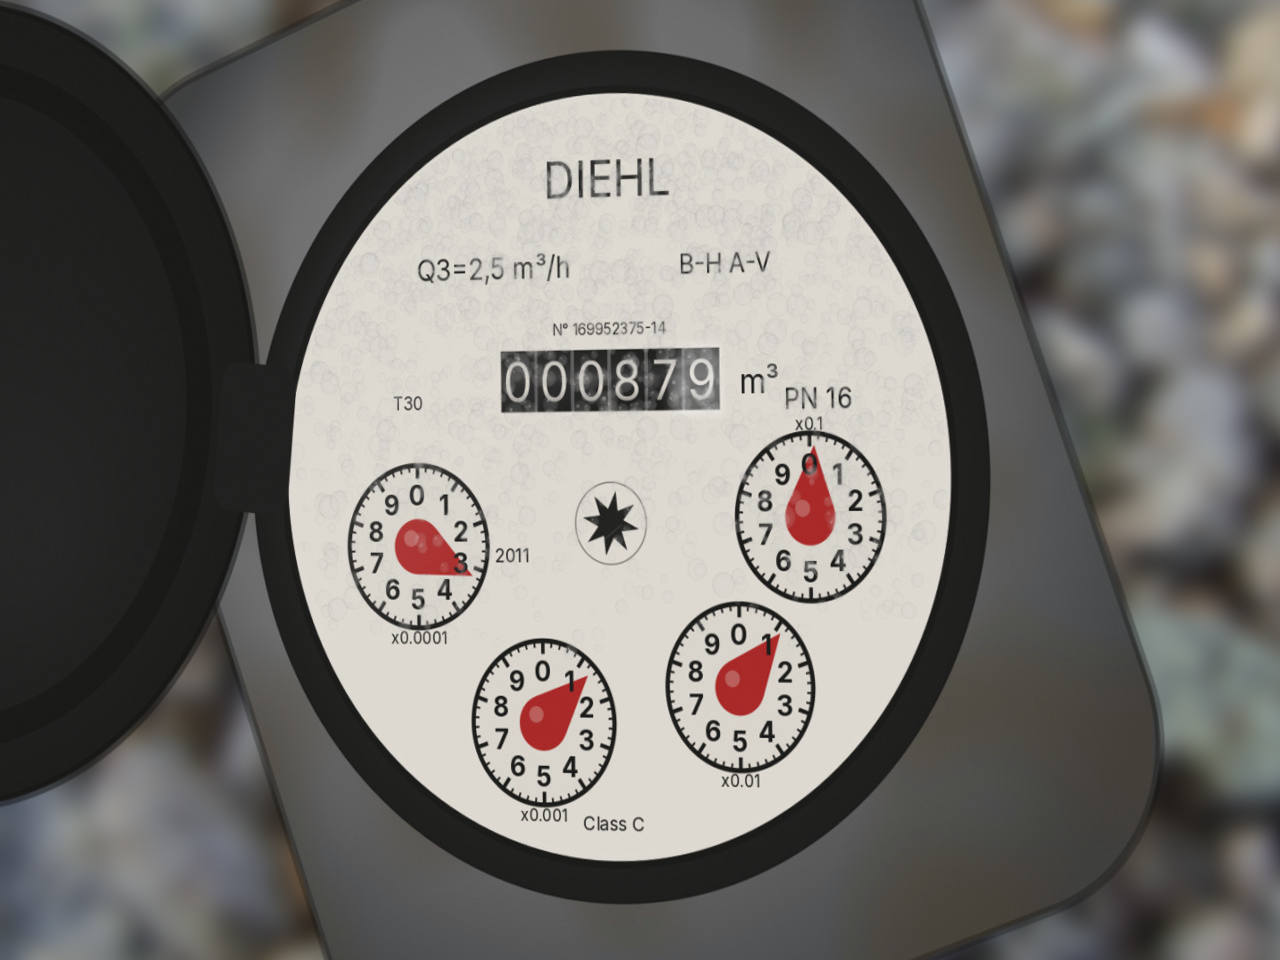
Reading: 879.0113 m³
